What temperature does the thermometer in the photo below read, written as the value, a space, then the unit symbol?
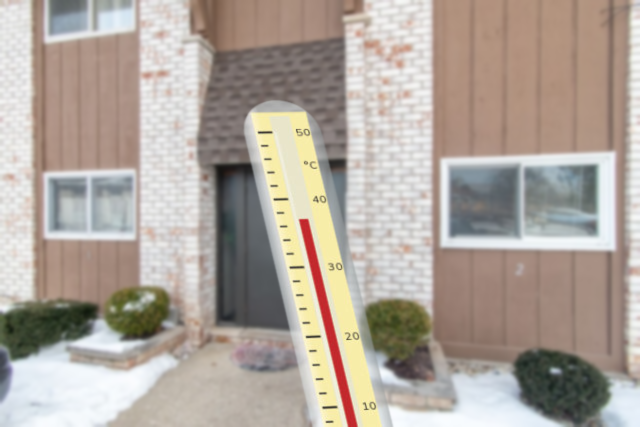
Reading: 37 °C
